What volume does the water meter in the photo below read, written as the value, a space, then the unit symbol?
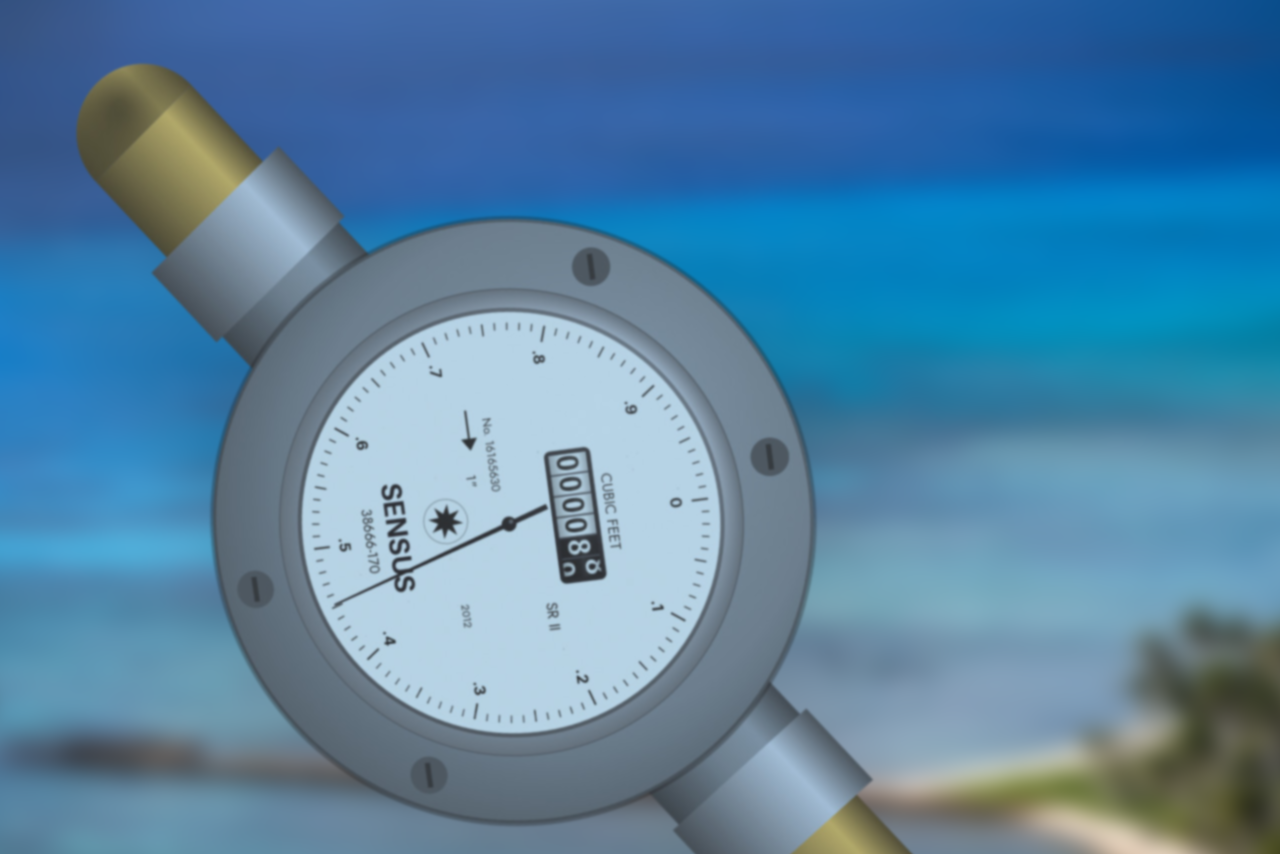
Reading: 88.45 ft³
